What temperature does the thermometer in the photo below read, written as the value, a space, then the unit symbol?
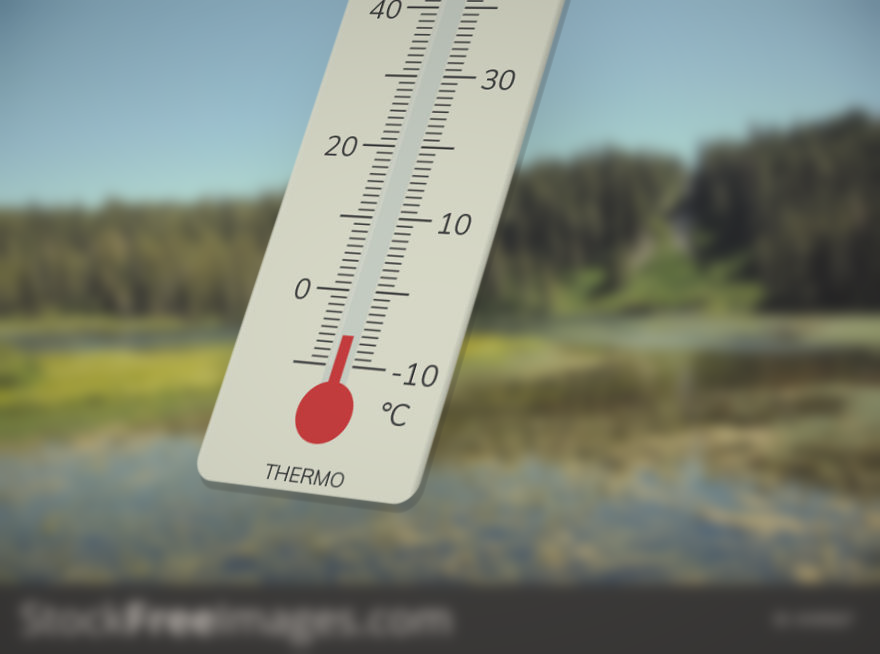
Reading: -6 °C
